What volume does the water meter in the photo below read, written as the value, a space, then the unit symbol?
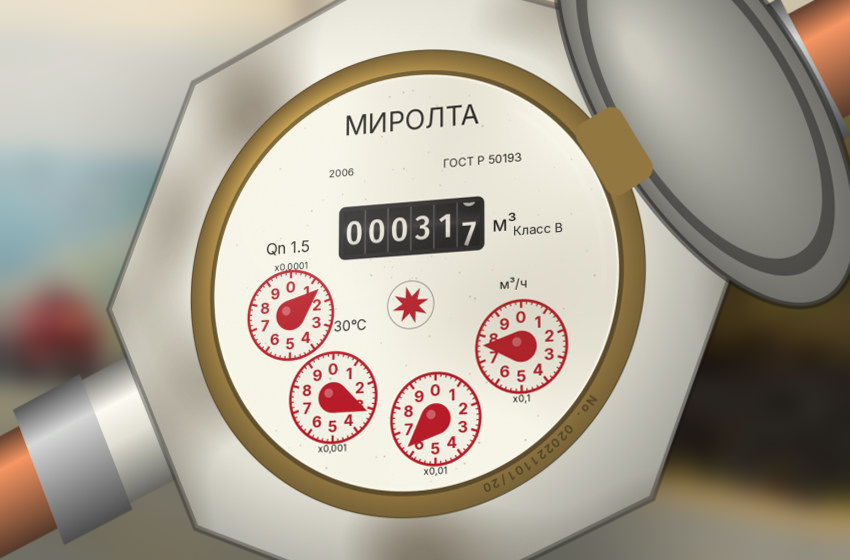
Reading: 316.7631 m³
